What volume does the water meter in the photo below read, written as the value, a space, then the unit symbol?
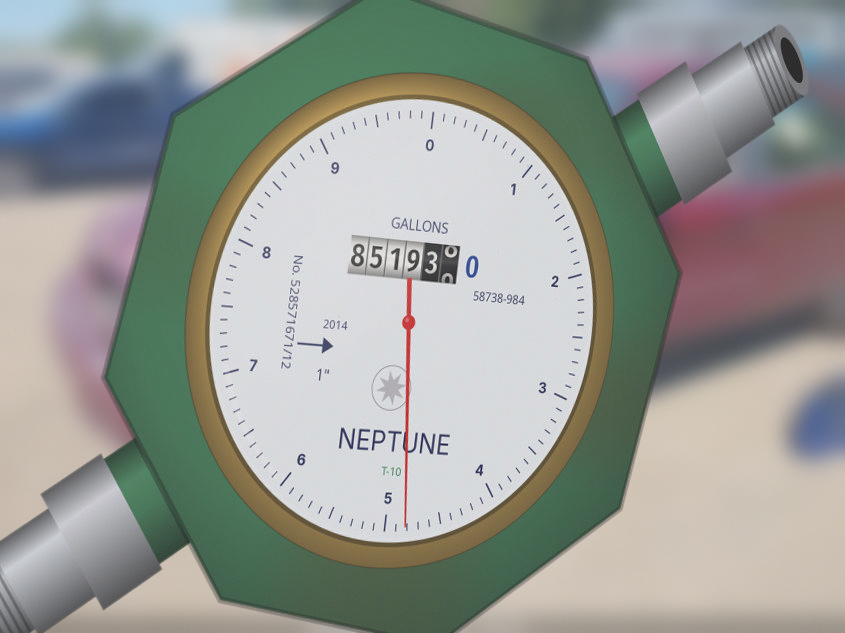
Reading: 8519384.8 gal
